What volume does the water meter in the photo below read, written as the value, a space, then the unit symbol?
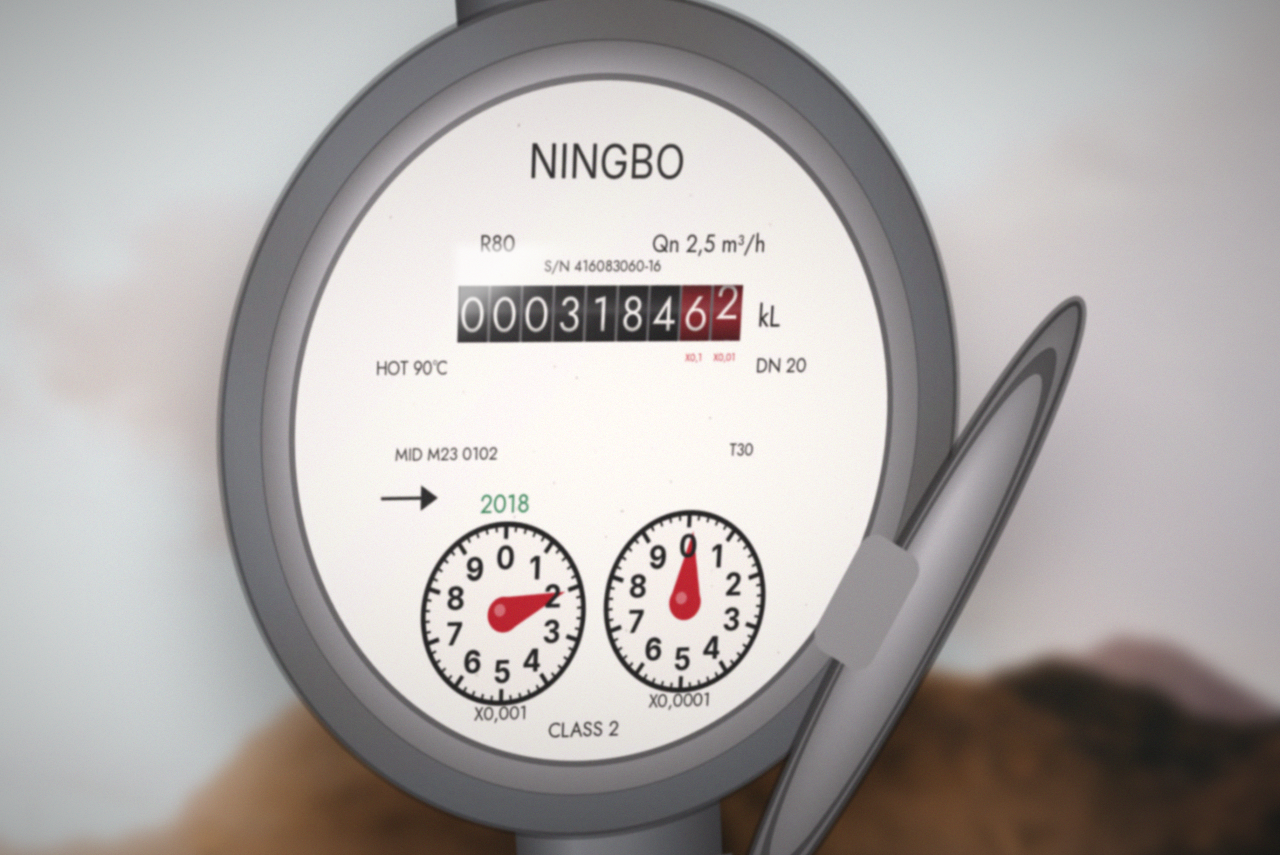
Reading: 3184.6220 kL
